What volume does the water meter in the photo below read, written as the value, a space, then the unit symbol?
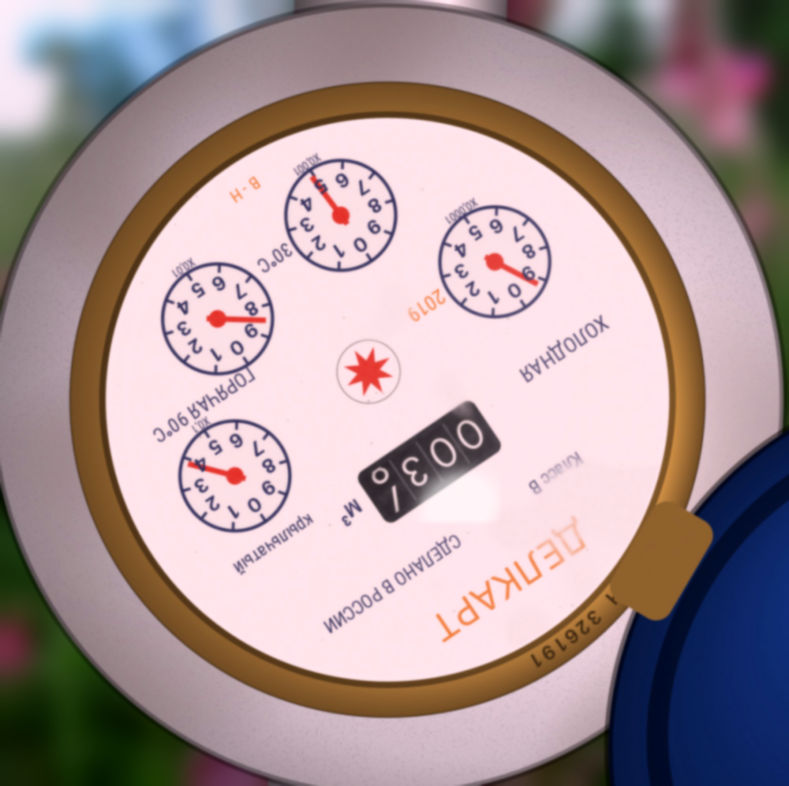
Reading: 37.3849 m³
